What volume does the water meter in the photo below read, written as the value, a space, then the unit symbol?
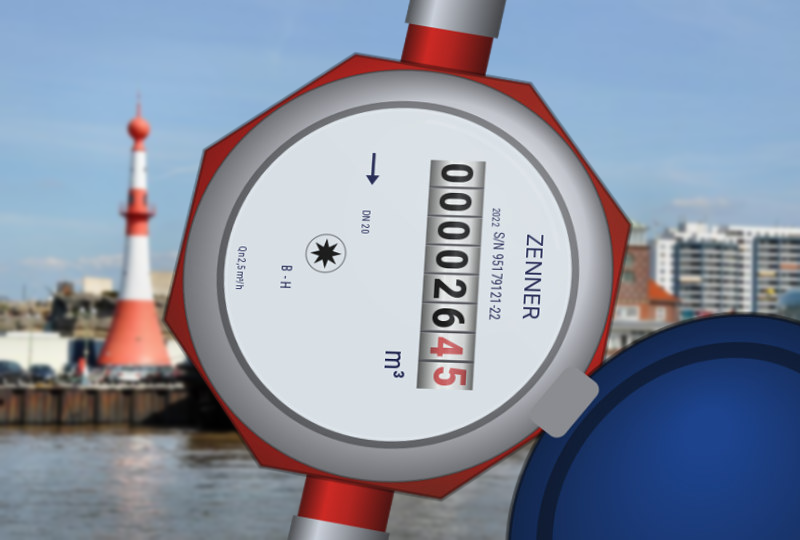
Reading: 26.45 m³
